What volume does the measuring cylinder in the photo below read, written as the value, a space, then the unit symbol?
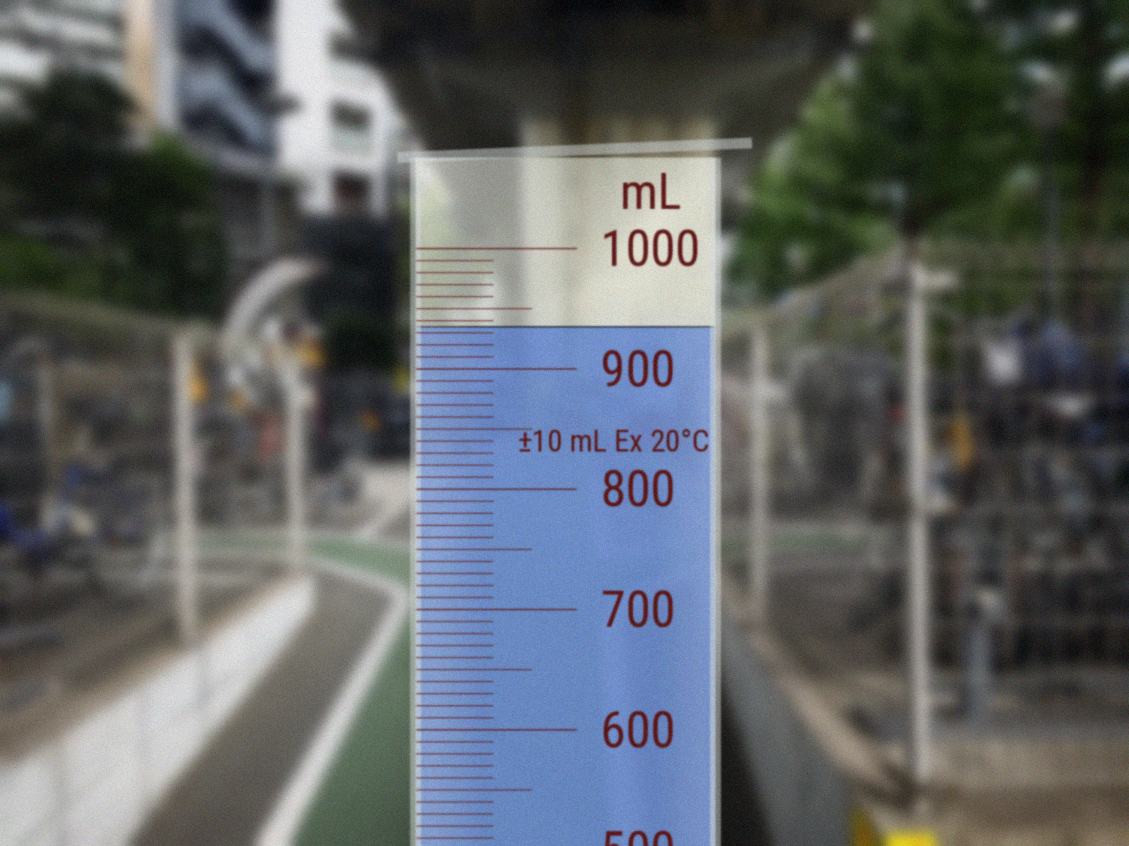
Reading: 935 mL
